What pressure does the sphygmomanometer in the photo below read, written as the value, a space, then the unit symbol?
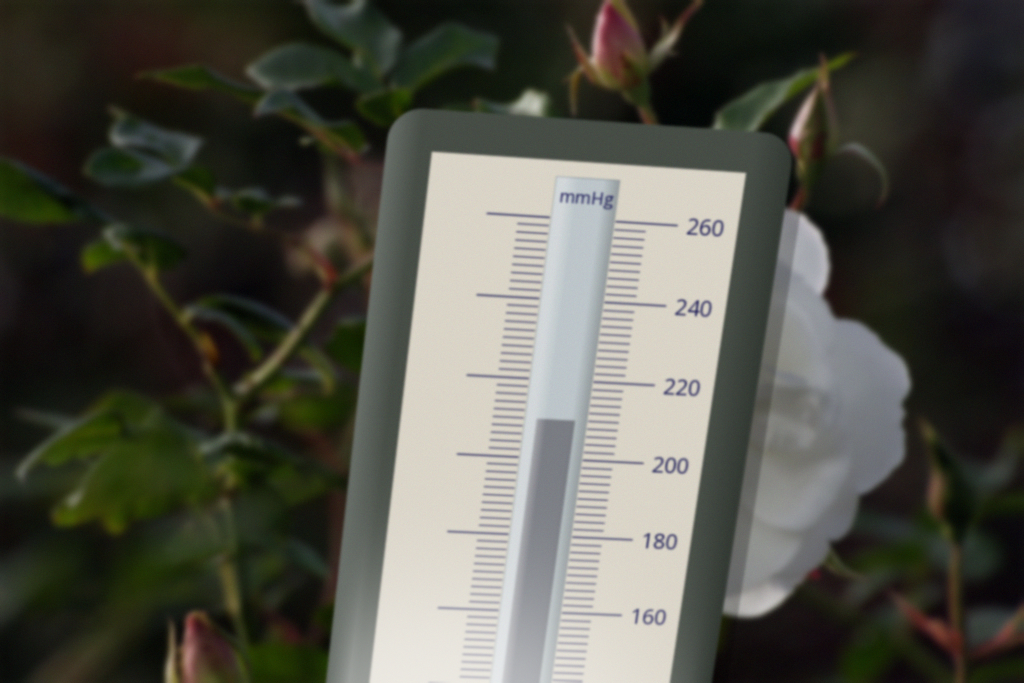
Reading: 210 mmHg
